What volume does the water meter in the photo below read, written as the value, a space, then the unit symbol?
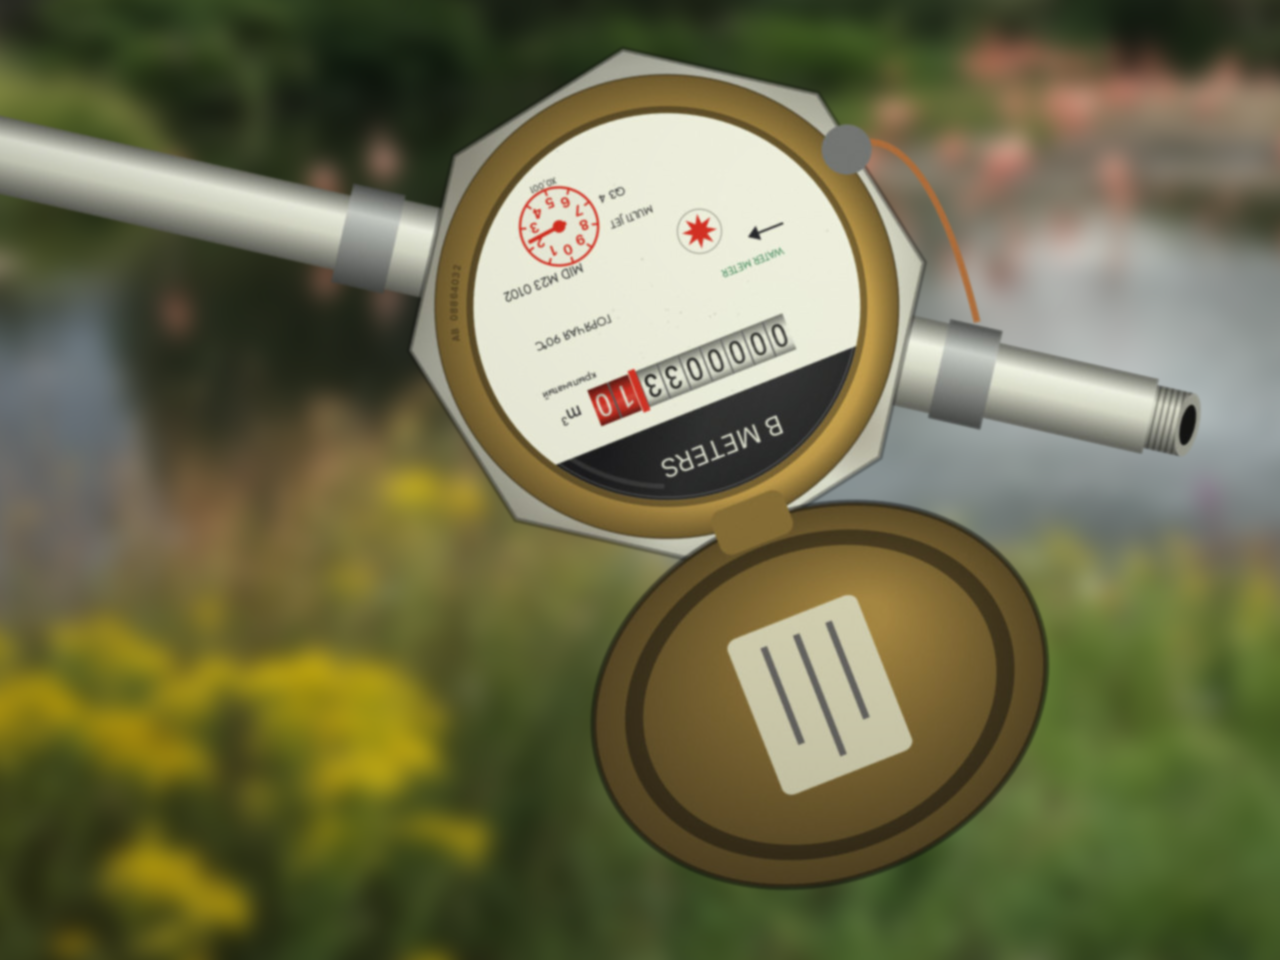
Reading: 33.102 m³
